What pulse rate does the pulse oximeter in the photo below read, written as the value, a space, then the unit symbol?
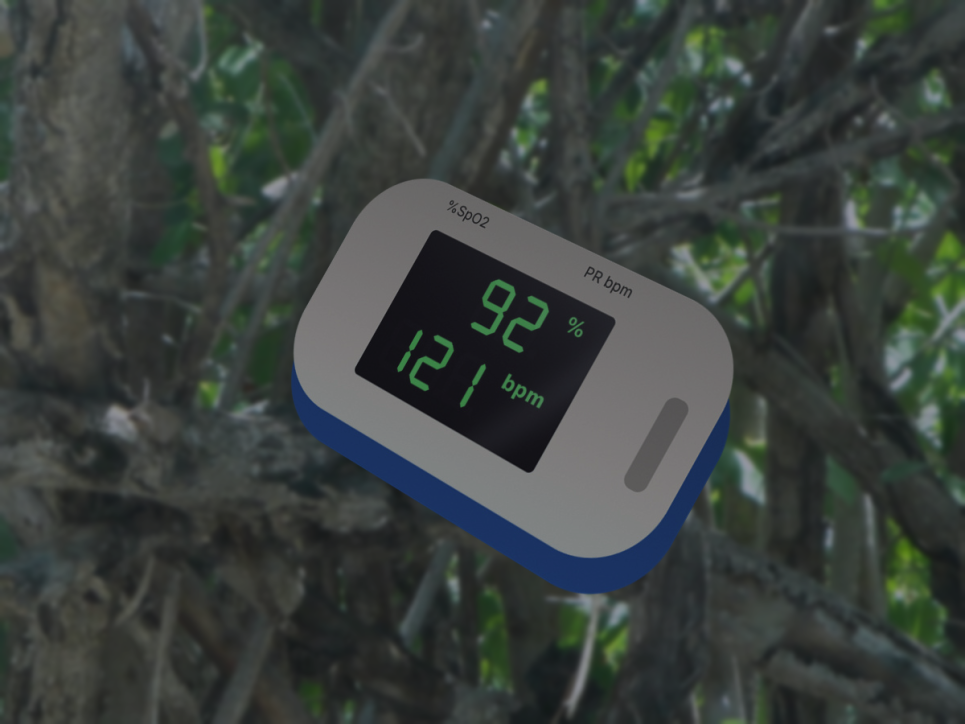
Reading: 121 bpm
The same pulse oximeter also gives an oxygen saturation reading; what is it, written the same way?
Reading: 92 %
